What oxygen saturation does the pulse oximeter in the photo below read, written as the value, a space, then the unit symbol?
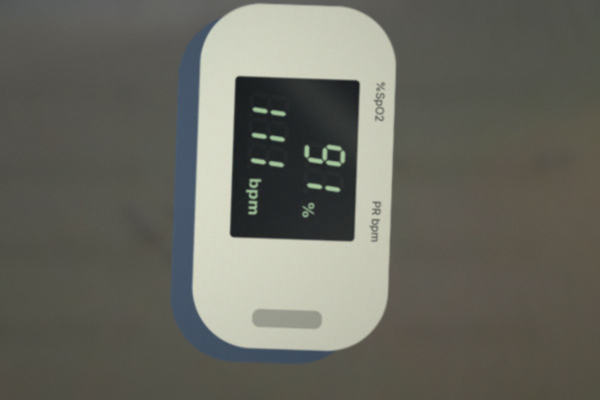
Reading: 91 %
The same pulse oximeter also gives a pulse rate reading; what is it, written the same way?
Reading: 111 bpm
